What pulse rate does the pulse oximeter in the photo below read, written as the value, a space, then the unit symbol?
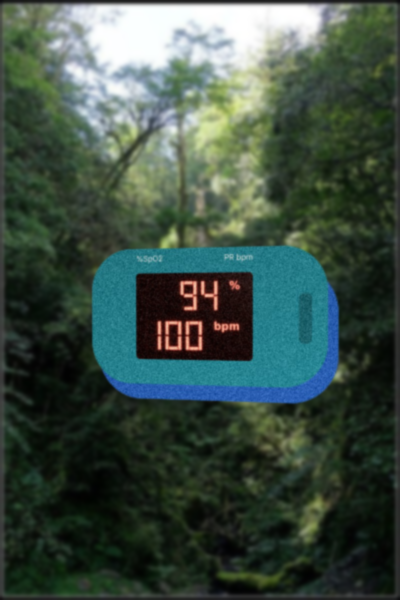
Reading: 100 bpm
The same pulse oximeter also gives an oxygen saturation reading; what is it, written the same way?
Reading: 94 %
